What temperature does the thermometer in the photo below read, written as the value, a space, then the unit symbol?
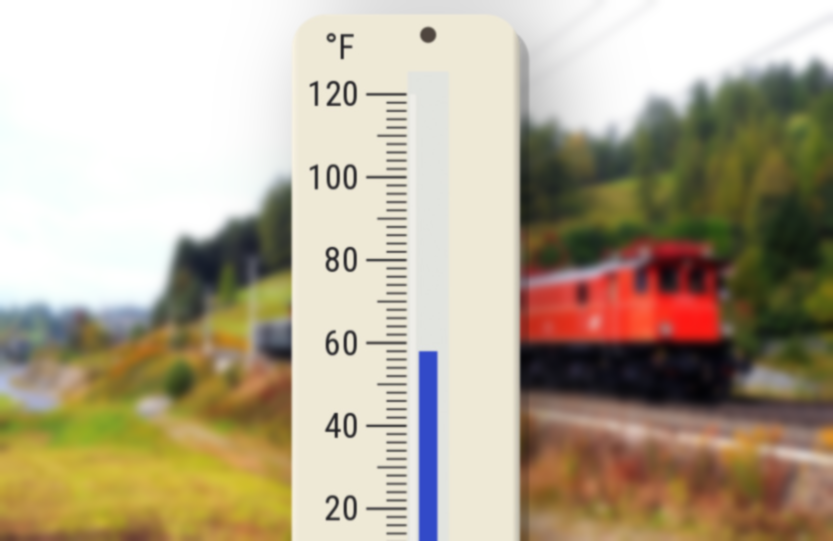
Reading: 58 °F
